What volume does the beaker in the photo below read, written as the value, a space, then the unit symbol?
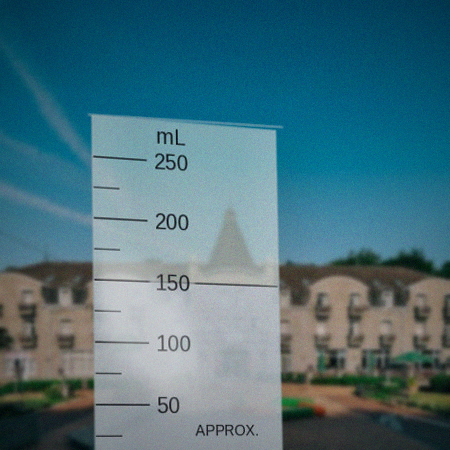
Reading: 150 mL
